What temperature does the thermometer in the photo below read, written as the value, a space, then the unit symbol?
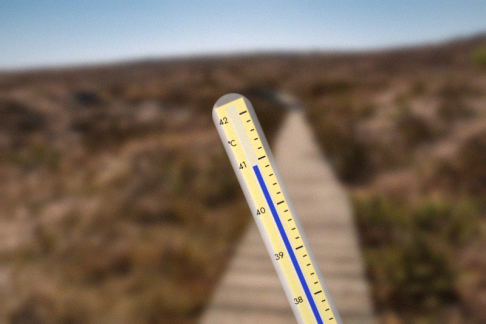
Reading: 40.9 °C
